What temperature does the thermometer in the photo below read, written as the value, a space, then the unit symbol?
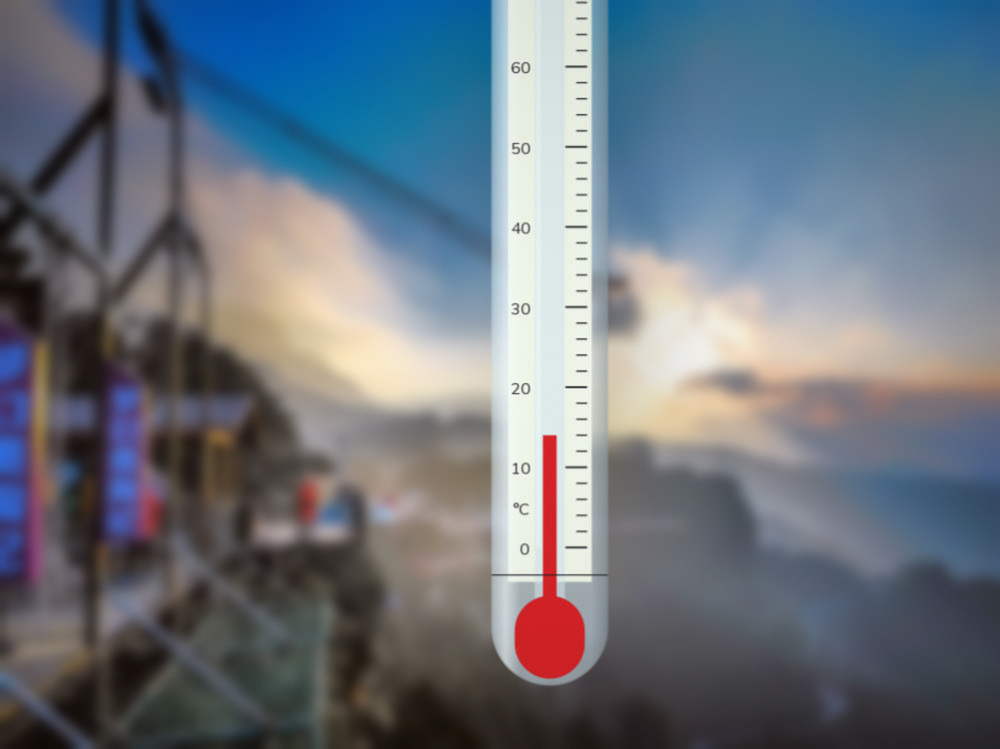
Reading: 14 °C
